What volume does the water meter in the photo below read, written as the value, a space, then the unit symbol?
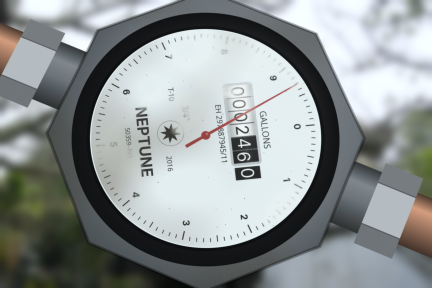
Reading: 2459.3 gal
